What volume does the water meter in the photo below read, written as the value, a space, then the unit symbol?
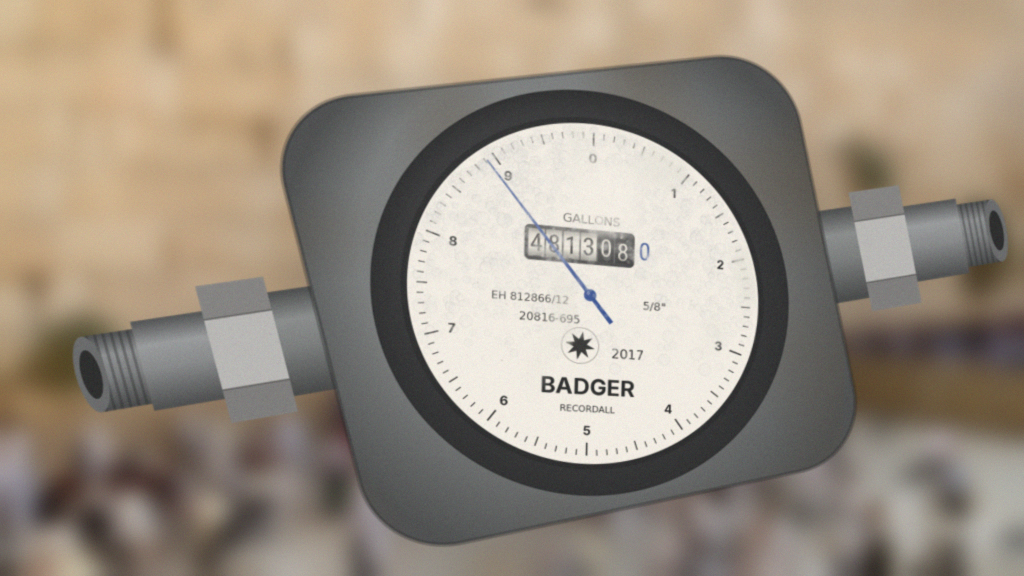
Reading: 4813078.9 gal
